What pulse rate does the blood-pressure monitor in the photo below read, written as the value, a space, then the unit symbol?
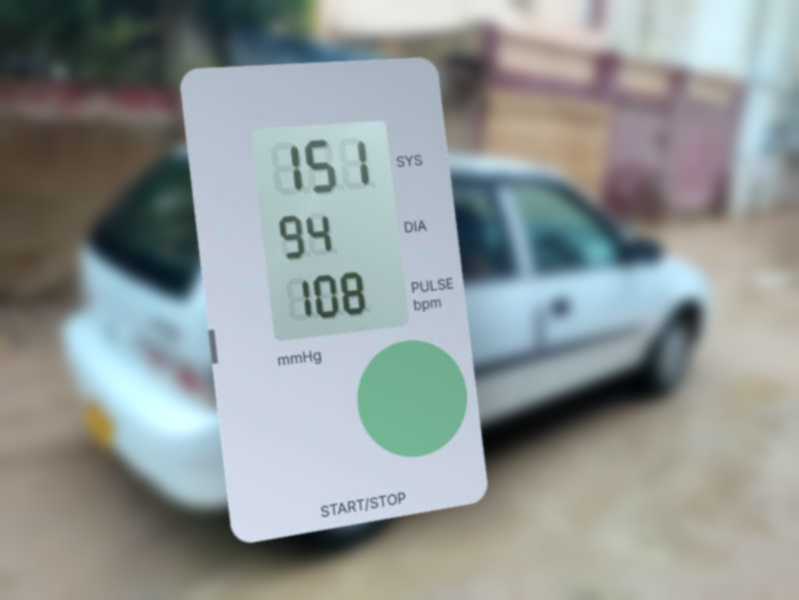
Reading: 108 bpm
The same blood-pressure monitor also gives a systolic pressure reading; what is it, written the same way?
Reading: 151 mmHg
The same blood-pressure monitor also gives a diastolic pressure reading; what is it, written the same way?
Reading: 94 mmHg
